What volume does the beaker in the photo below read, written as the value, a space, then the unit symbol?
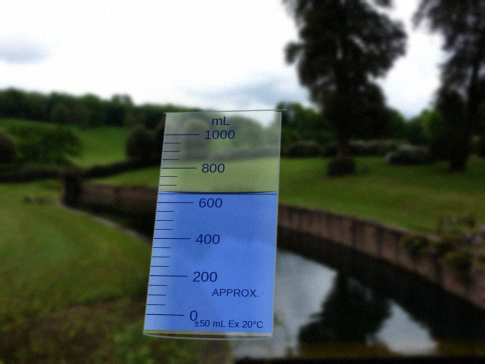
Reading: 650 mL
